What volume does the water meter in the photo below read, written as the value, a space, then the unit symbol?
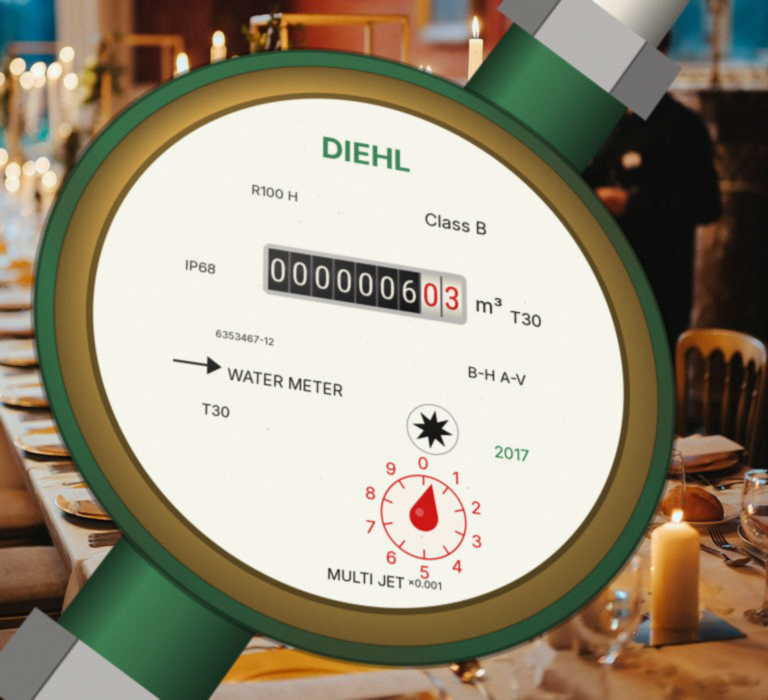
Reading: 6.030 m³
